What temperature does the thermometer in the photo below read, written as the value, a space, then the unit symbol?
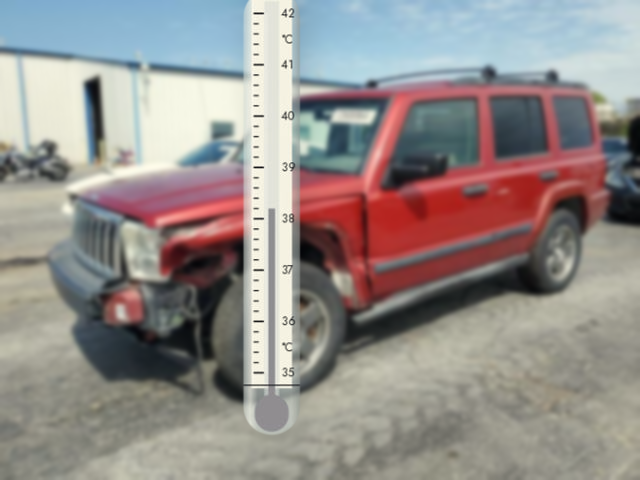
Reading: 38.2 °C
